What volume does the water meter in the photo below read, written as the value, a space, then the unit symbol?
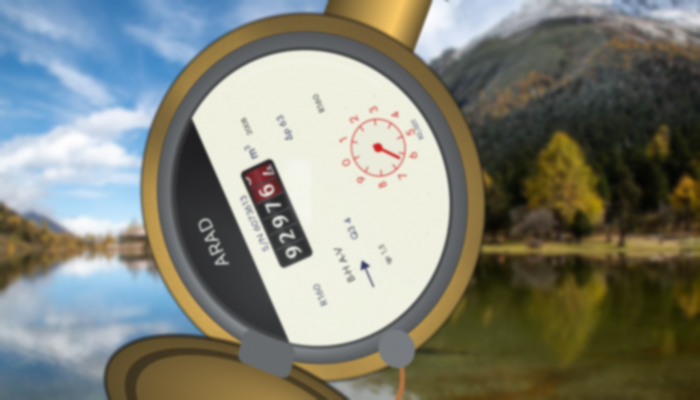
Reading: 9297.636 m³
